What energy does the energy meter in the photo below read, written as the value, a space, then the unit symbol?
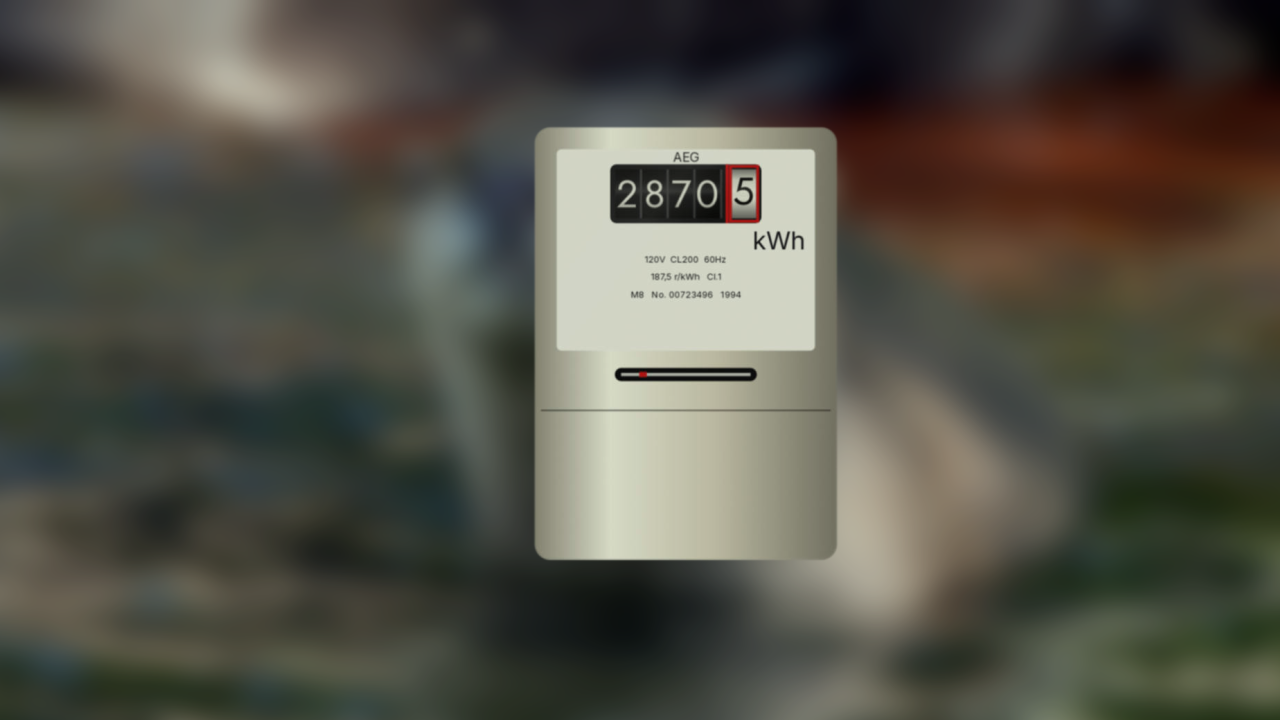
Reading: 2870.5 kWh
